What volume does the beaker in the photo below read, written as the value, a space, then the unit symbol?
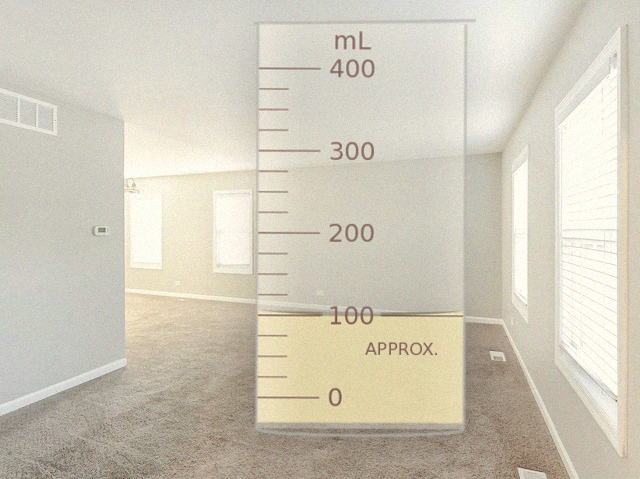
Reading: 100 mL
